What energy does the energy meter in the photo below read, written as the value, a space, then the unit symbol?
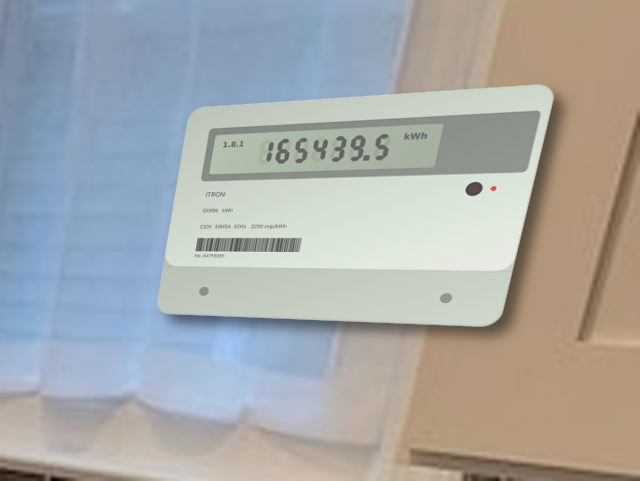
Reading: 165439.5 kWh
